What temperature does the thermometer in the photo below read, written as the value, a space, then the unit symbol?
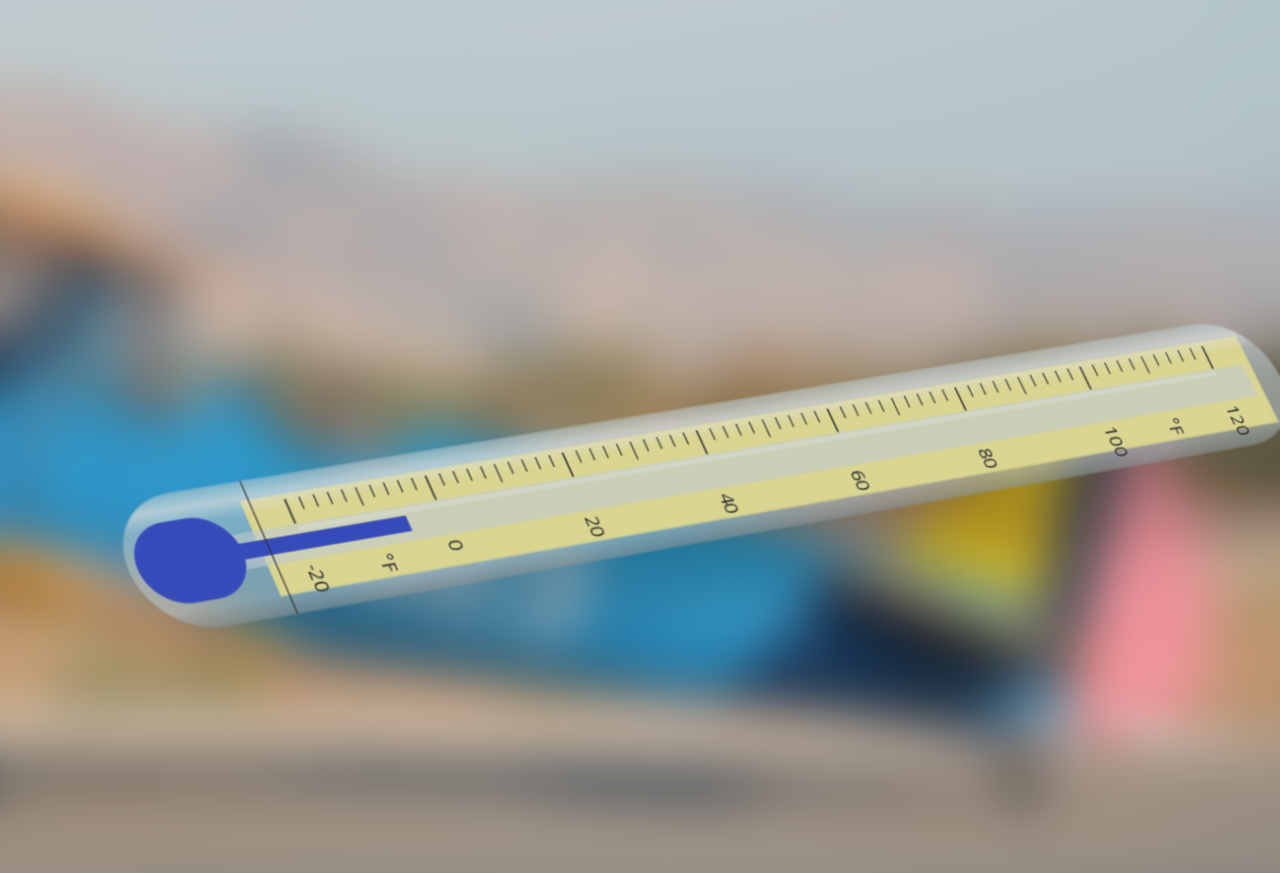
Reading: -5 °F
